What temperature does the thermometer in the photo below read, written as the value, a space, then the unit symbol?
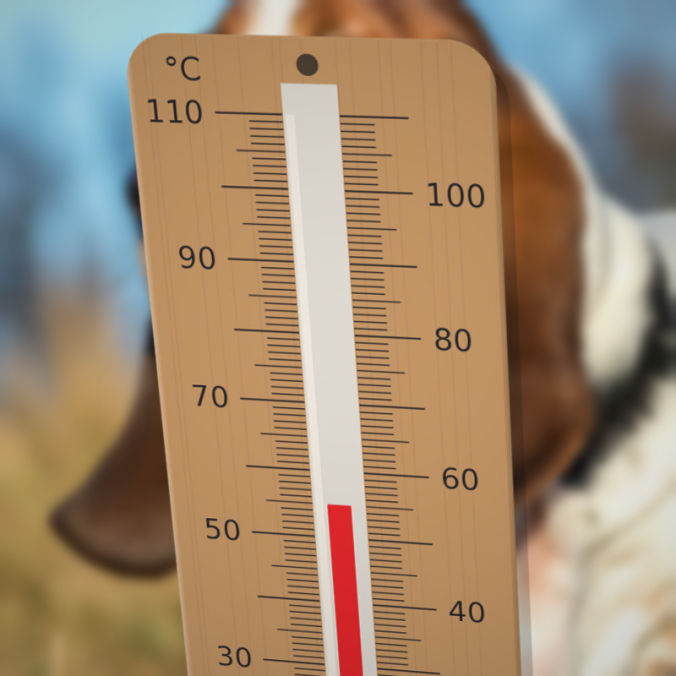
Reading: 55 °C
